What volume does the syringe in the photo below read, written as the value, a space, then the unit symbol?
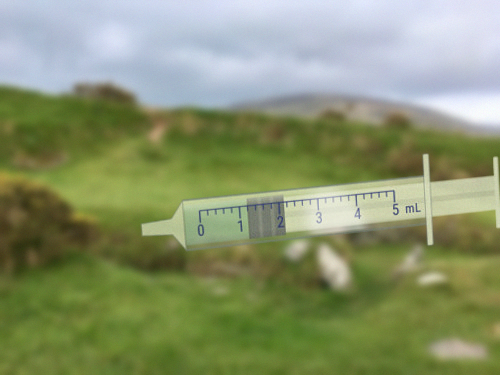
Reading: 1.2 mL
